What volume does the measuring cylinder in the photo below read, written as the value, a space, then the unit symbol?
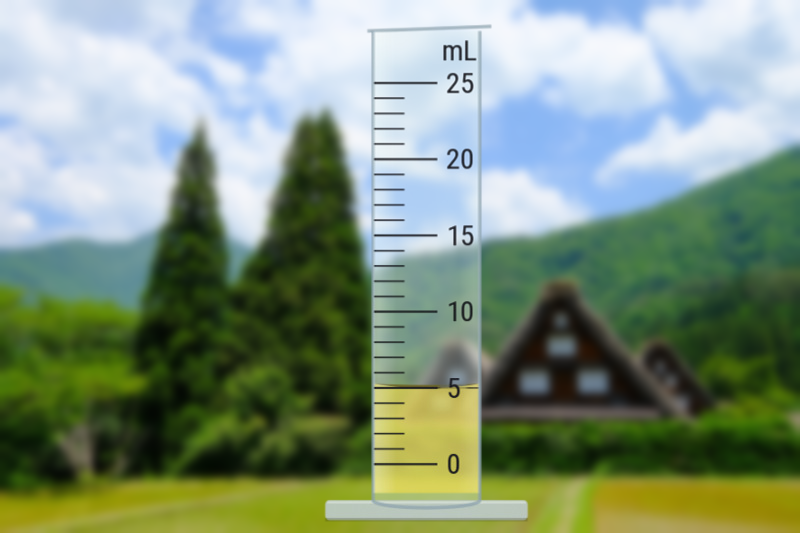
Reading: 5 mL
